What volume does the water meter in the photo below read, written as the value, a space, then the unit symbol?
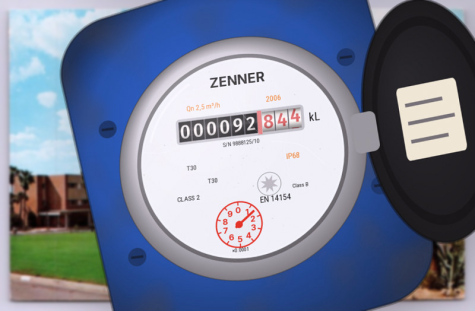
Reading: 92.8441 kL
